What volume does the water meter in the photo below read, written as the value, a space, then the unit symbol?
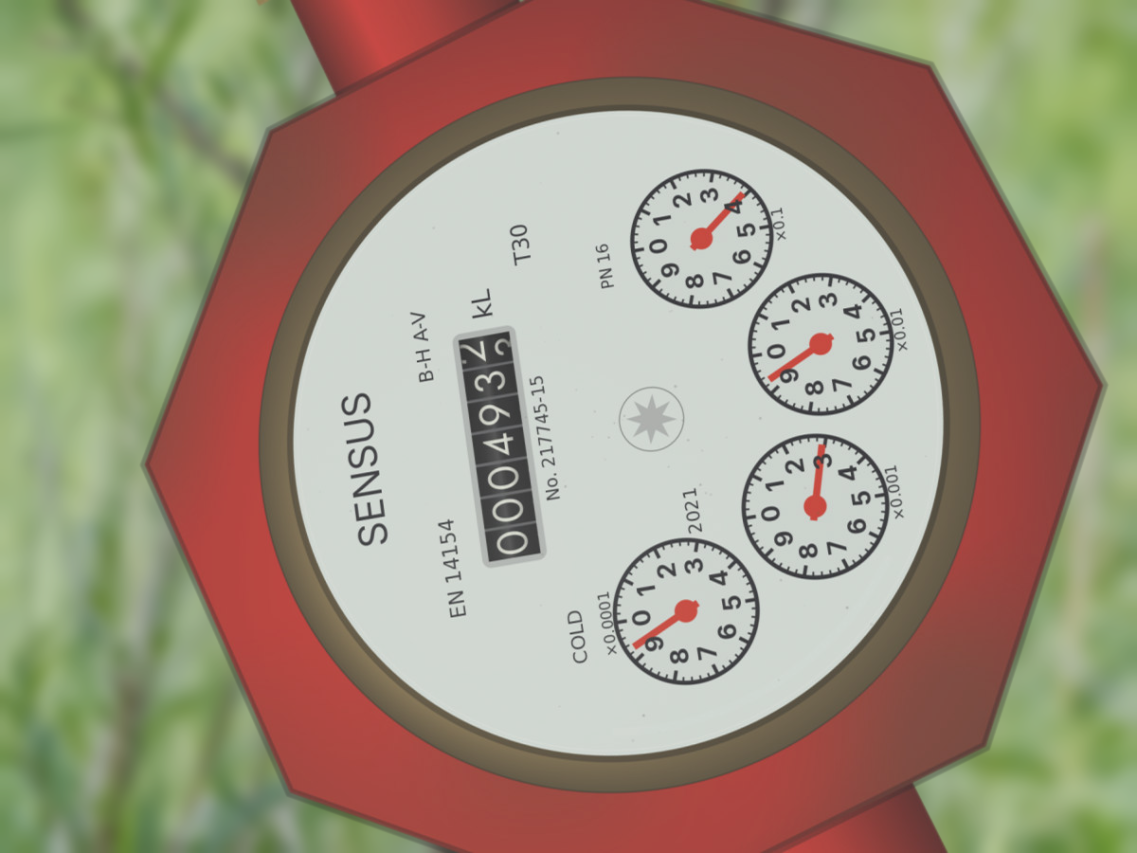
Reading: 4932.3929 kL
